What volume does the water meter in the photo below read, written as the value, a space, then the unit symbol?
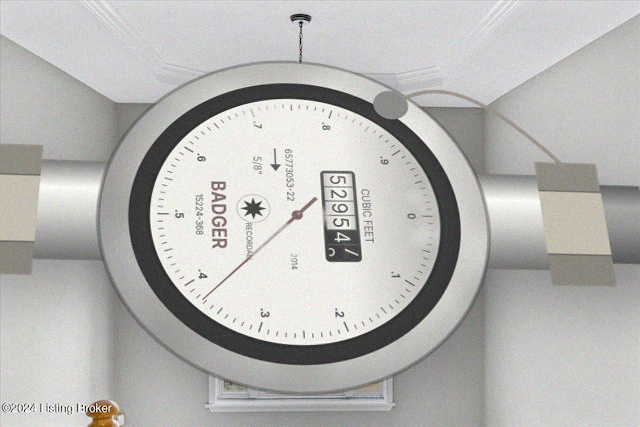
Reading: 529547.37 ft³
